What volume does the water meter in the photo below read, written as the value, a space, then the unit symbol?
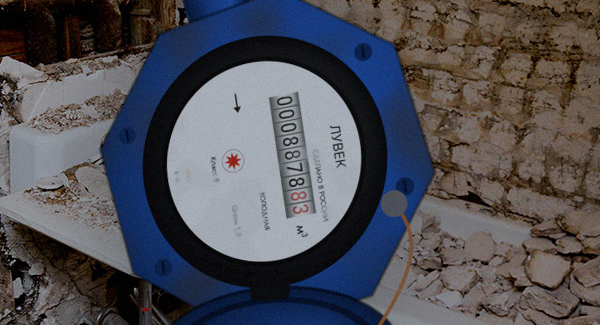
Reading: 8878.83 m³
